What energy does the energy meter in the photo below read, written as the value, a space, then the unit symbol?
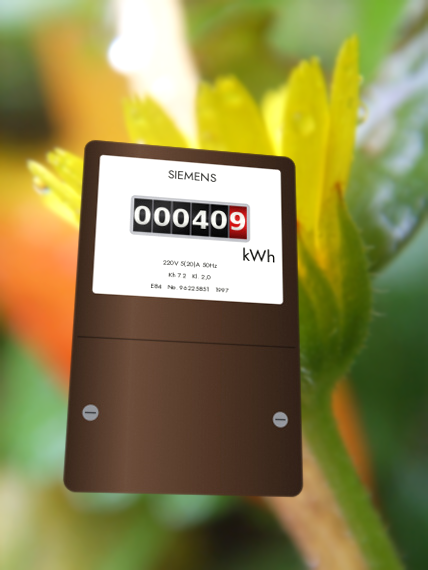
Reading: 40.9 kWh
